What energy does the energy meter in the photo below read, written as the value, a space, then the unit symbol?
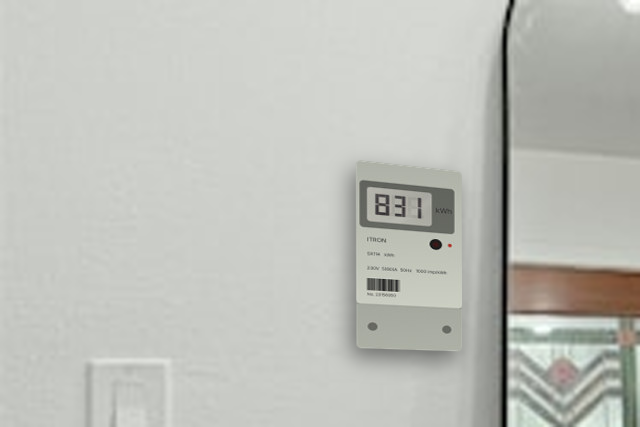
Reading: 831 kWh
